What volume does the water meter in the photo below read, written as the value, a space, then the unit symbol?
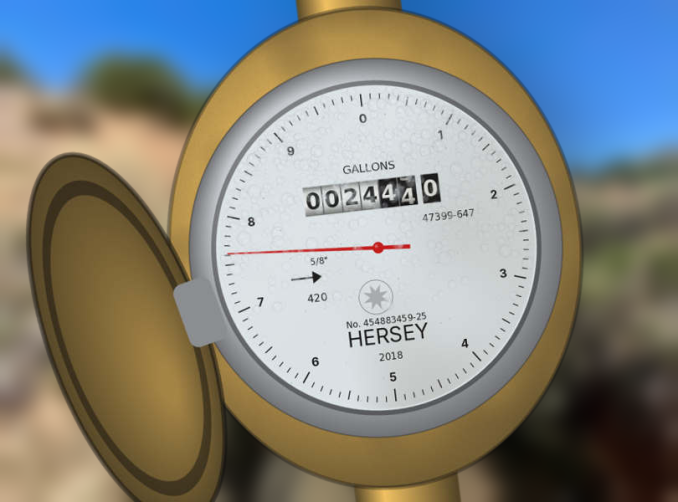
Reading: 24437.6 gal
